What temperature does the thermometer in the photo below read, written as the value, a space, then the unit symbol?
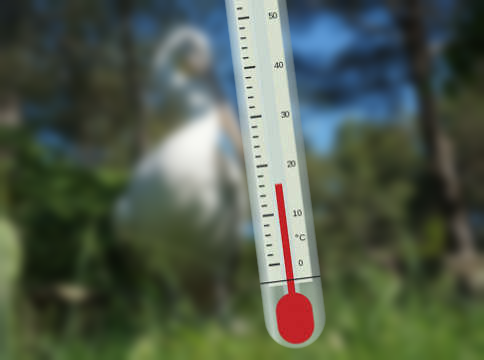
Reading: 16 °C
